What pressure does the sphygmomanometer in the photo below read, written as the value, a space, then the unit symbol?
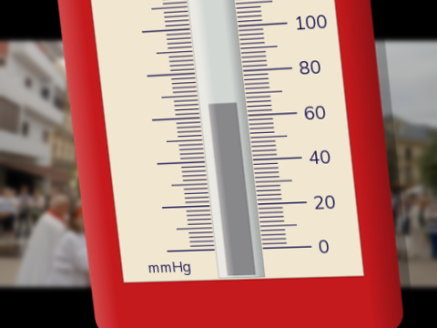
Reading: 66 mmHg
